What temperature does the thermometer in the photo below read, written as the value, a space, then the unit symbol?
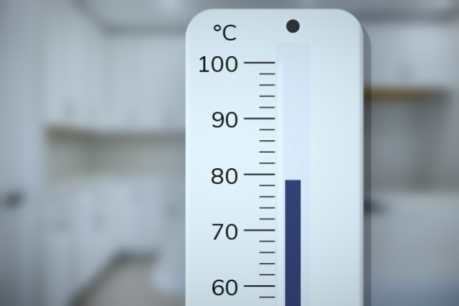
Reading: 79 °C
